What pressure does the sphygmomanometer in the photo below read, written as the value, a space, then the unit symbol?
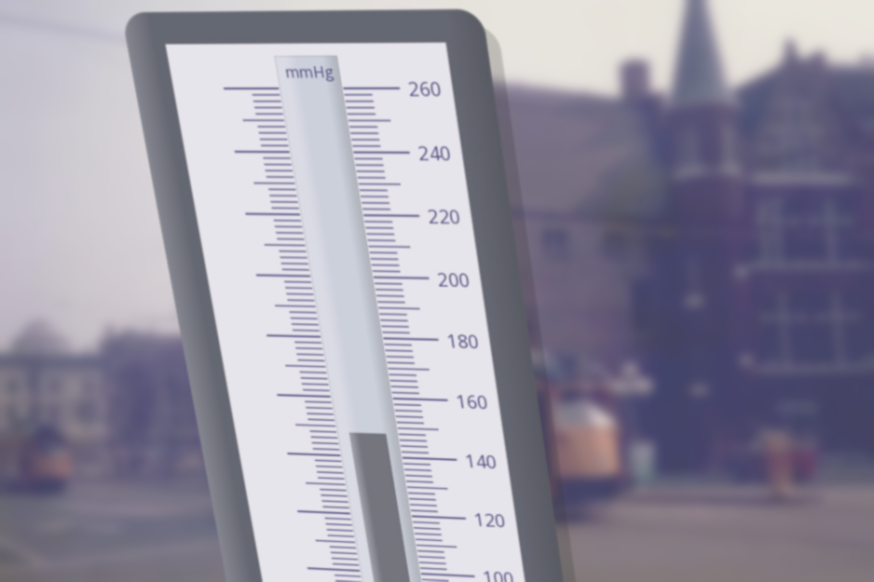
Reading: 148 mmHg
